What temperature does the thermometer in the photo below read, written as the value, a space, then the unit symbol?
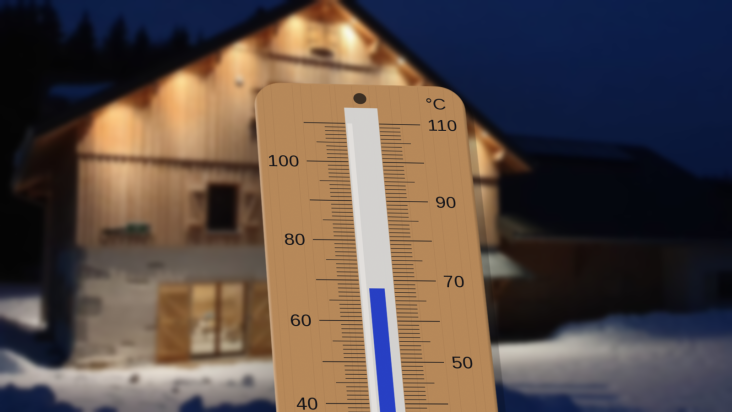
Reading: 68 °C
